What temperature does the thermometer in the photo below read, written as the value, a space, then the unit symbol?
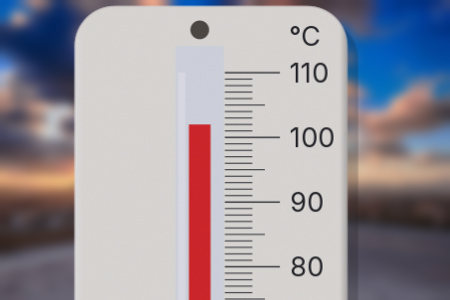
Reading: 102 °C
